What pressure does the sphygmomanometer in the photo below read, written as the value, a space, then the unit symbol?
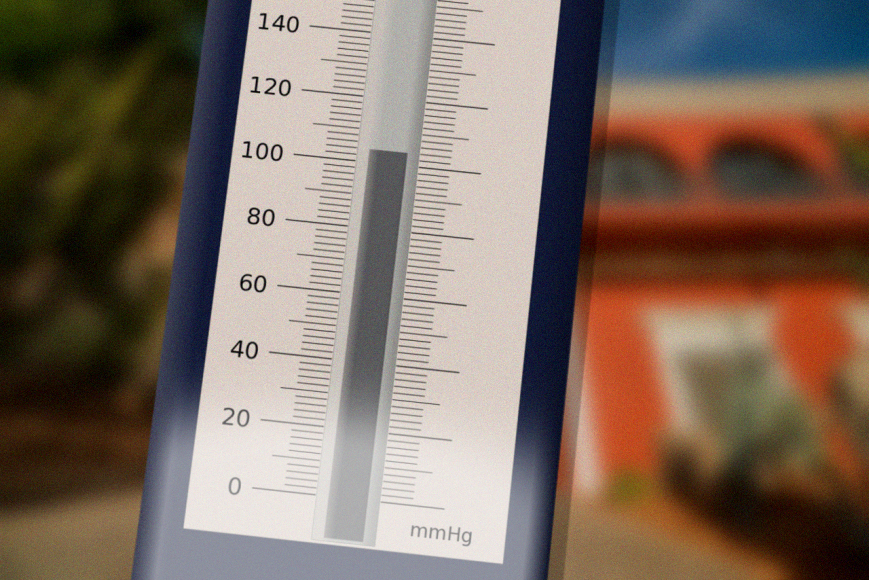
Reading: 104 mmHg
